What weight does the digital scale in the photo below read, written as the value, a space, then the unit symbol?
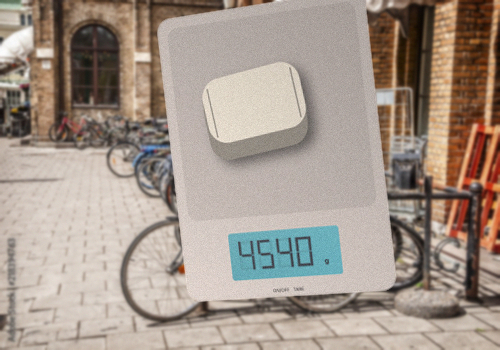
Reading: 4540 g
